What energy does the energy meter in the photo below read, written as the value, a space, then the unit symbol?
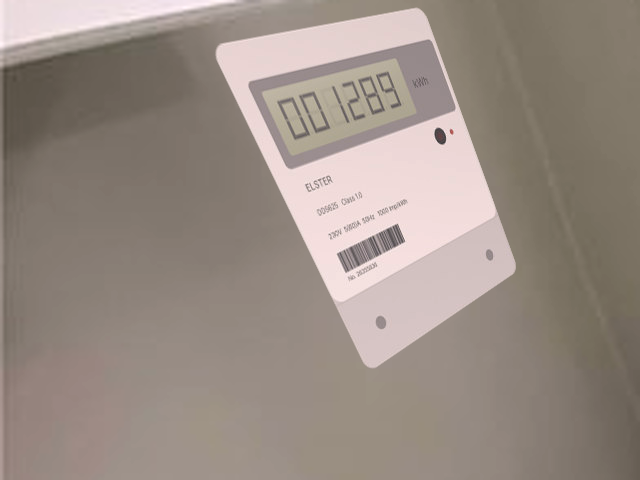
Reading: 1289 kWh
